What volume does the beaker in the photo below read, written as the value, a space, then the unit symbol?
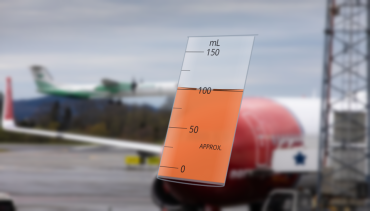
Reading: 100 mL
